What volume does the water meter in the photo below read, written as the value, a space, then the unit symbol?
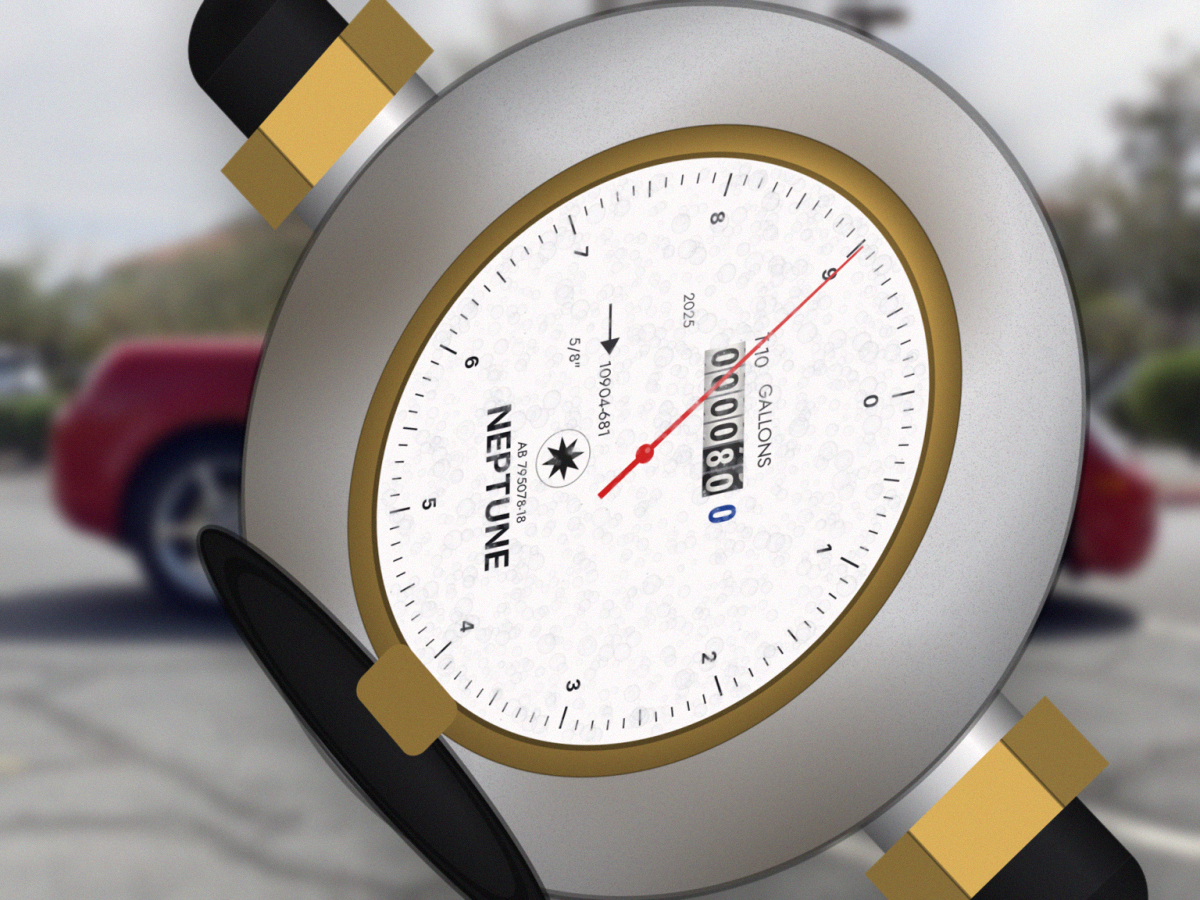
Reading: 799.0 gal
